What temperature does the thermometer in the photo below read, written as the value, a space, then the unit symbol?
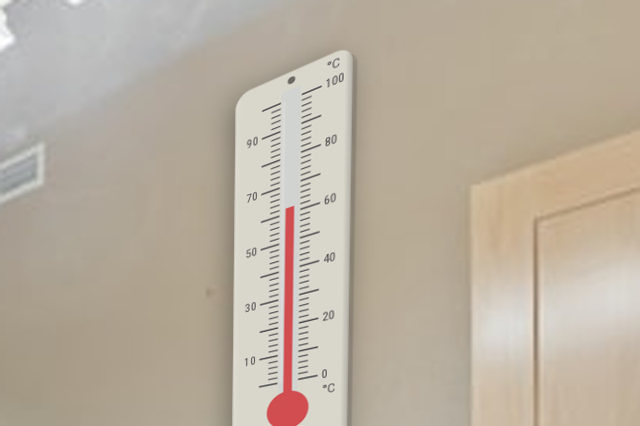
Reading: 62 °C
